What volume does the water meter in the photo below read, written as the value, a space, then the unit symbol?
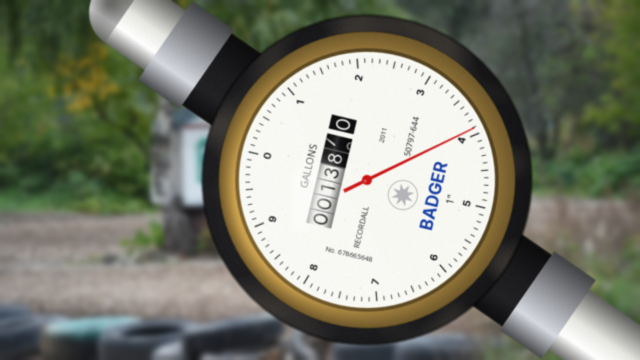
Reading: 13873.9 gal
